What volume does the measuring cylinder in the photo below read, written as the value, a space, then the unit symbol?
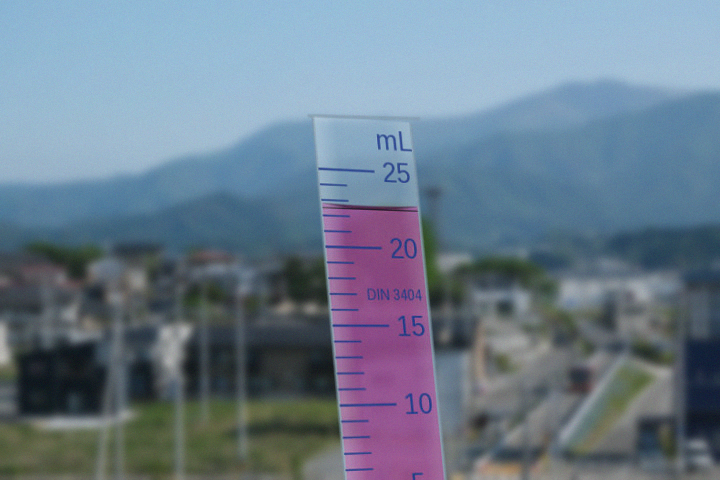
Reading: 22.5 mL
